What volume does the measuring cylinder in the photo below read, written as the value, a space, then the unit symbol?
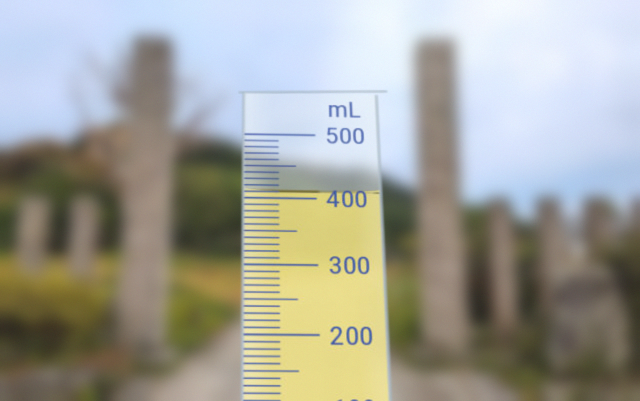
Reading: 410 mL
